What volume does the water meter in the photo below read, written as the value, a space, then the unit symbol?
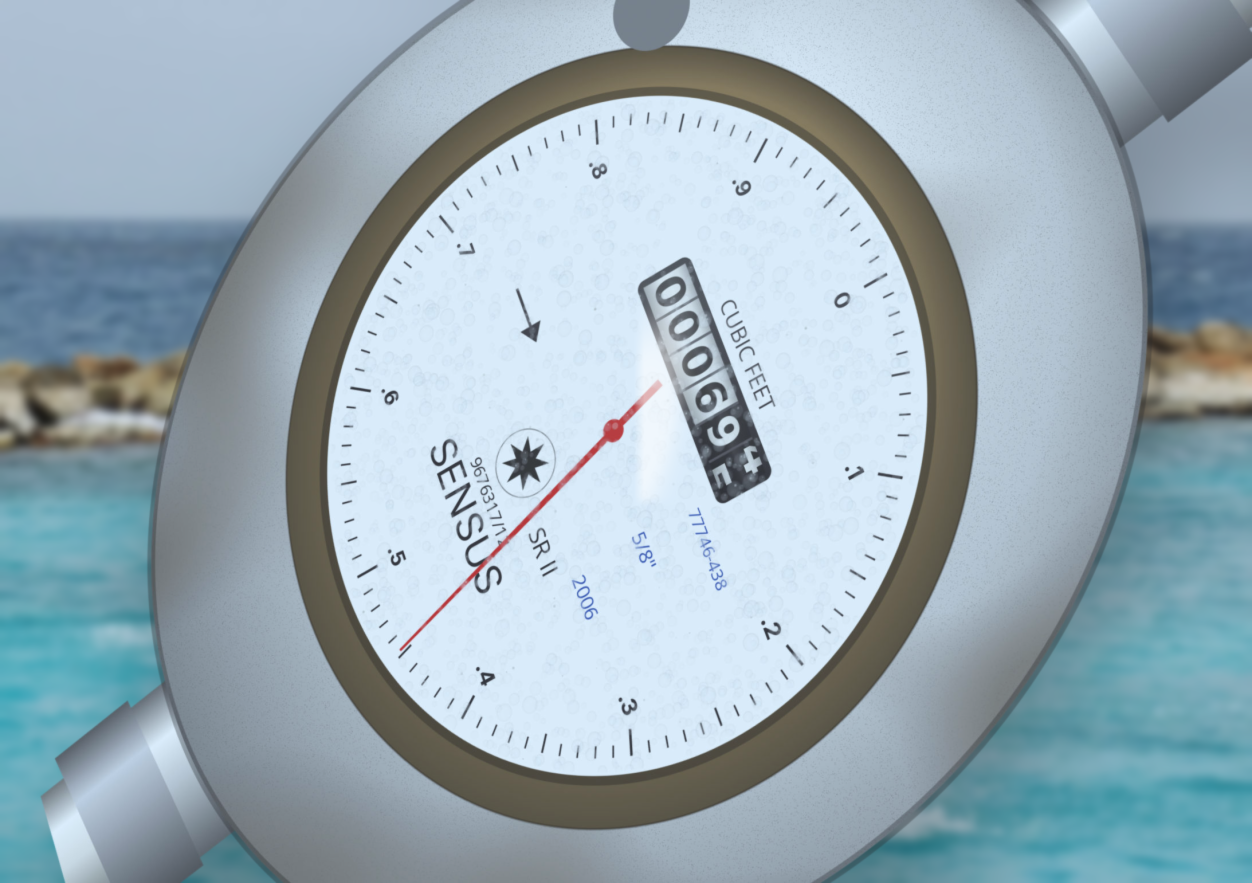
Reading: 694.45 ft³
